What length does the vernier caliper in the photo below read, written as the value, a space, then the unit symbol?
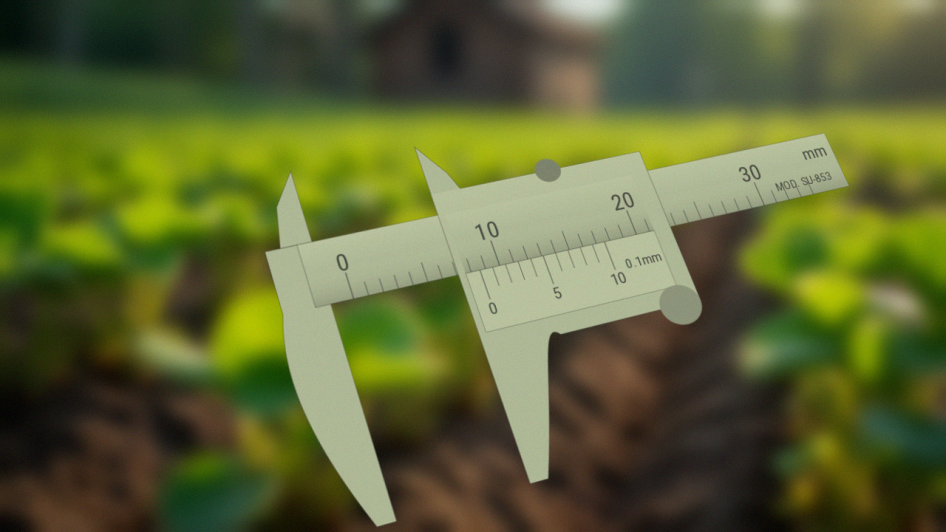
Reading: 8.6 mm
